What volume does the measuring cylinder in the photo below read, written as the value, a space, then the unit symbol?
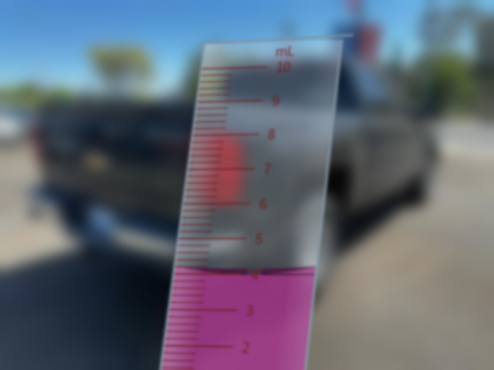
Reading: 4 mL
